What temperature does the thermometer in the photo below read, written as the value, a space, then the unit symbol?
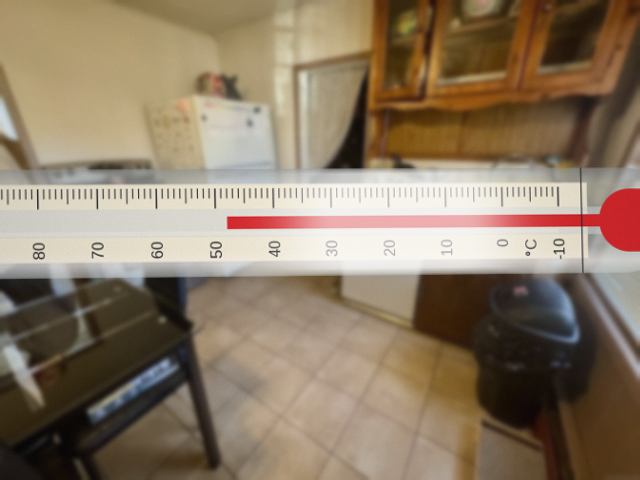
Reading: 48 °C
